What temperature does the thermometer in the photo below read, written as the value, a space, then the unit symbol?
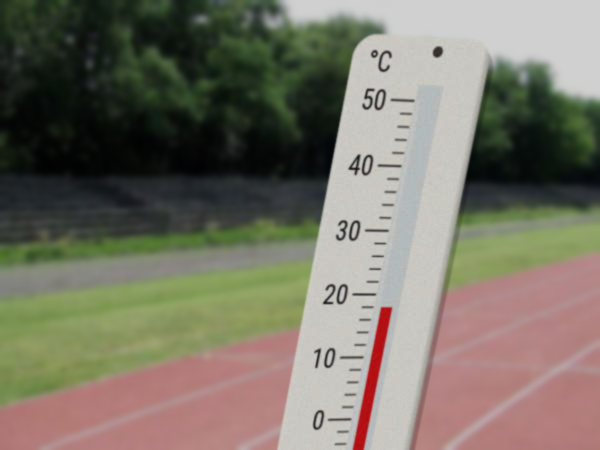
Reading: 18 °C
